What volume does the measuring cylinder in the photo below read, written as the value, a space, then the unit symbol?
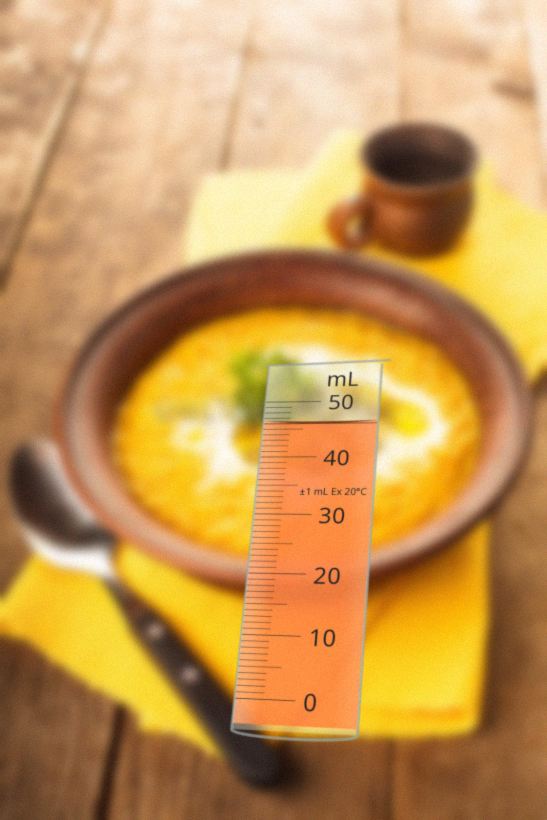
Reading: 46 mL
